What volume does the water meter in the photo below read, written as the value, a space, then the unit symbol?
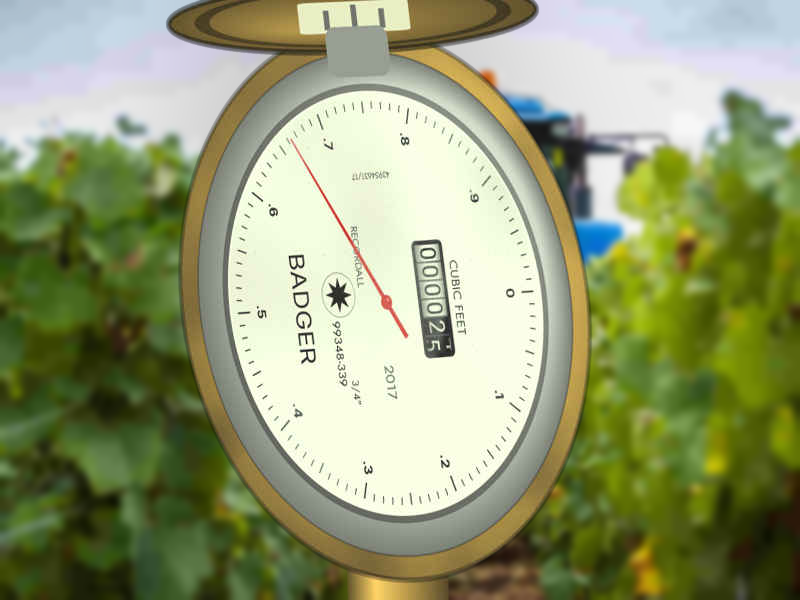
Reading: 24.66 ft³
